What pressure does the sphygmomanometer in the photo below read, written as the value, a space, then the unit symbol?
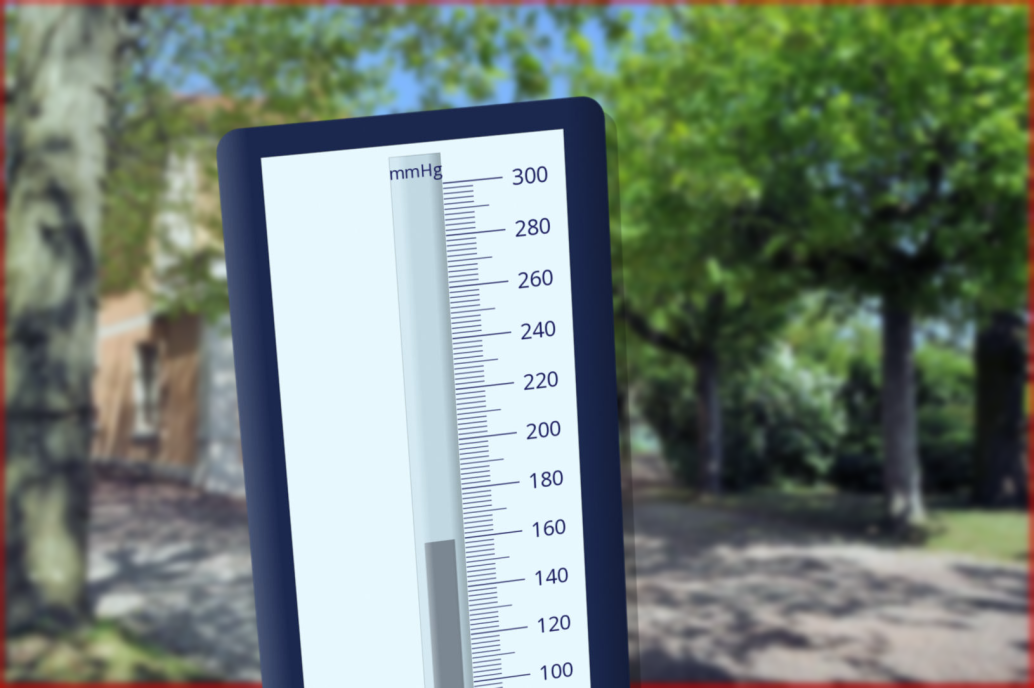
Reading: 160 mmHg
